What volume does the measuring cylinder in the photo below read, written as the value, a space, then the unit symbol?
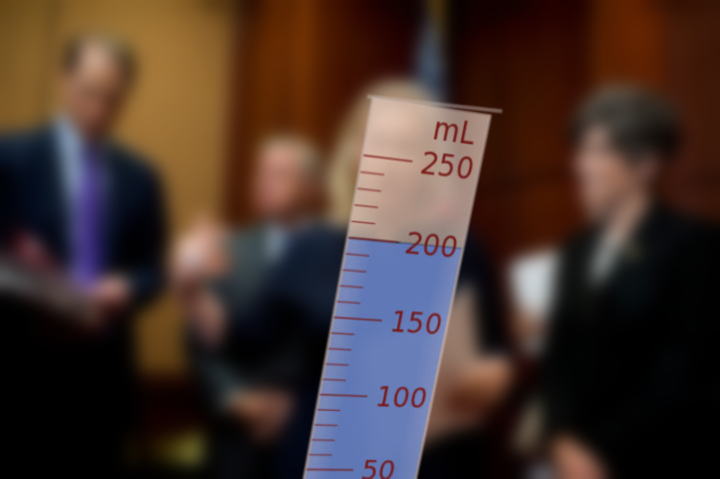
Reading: 200 mL
